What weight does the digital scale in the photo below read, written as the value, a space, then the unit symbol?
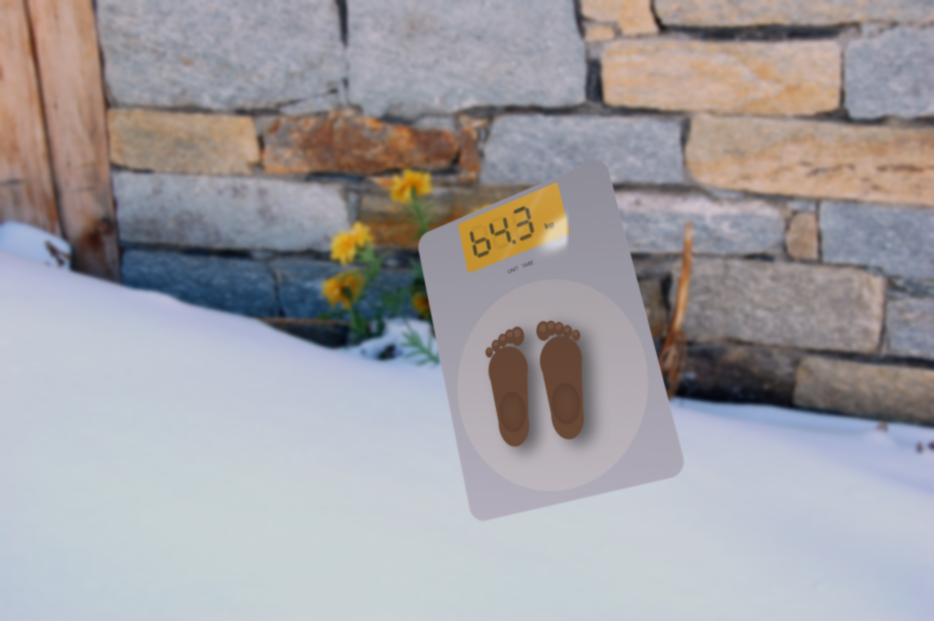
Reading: 64.3 kg
